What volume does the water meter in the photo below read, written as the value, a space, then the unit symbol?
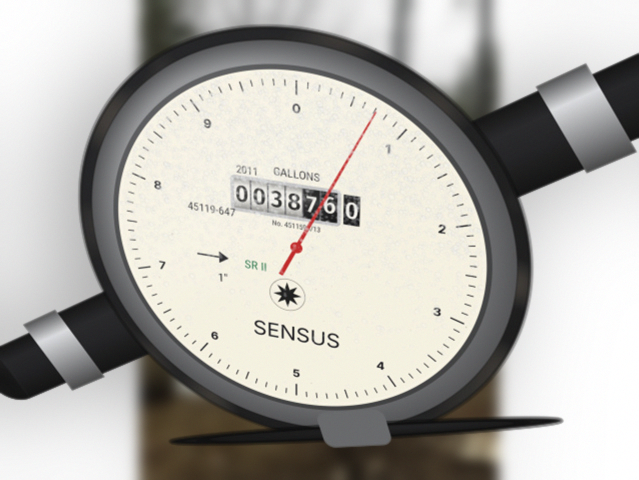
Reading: 38760.7 gal
